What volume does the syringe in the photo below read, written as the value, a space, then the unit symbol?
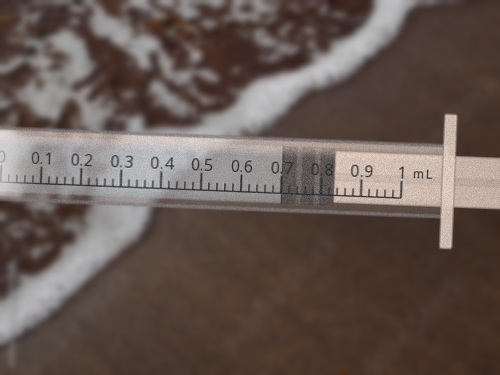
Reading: 0.7 mL
